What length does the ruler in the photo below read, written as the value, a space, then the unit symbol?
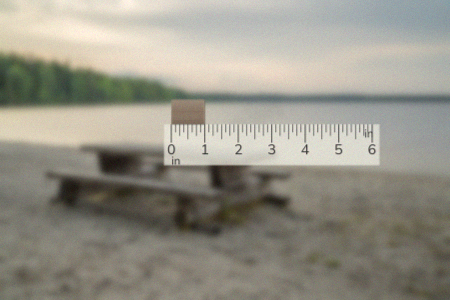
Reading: 1 in
